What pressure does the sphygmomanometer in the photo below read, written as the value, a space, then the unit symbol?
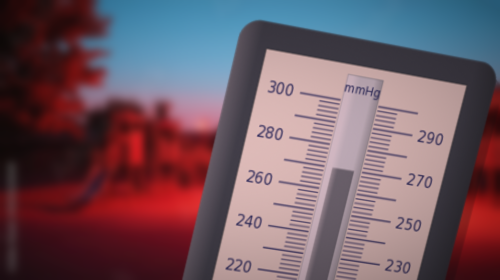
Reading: 270 mmHg
